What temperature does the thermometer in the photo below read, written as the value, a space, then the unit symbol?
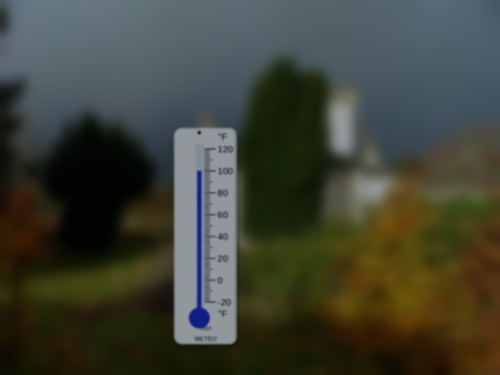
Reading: 100 °F
